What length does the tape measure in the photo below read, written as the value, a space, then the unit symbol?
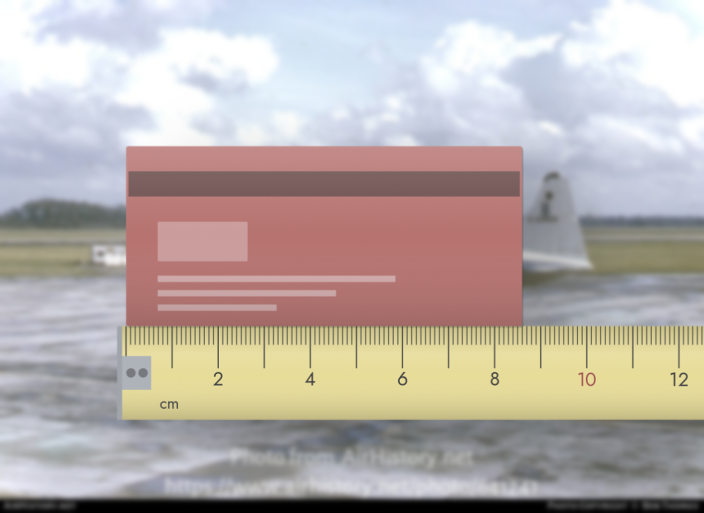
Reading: 8.6 cm
